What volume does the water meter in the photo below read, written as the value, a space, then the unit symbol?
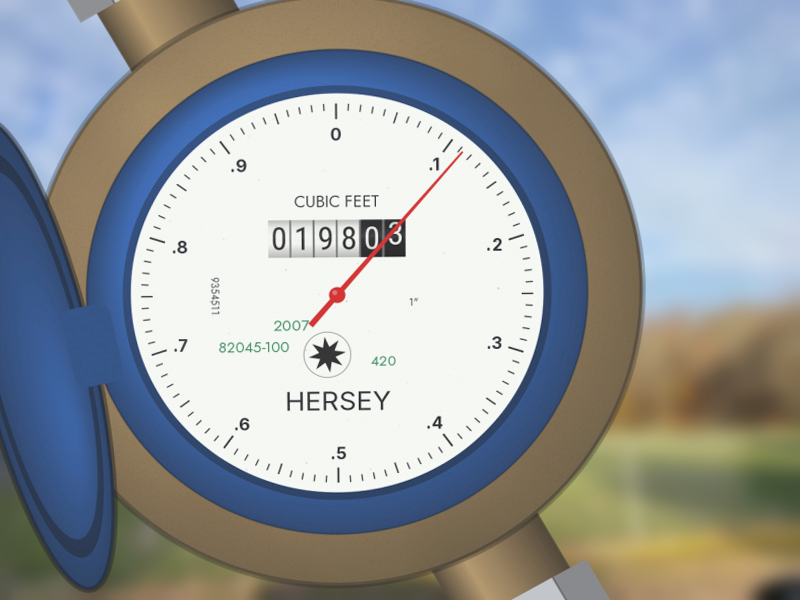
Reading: 19803.11 ft³
